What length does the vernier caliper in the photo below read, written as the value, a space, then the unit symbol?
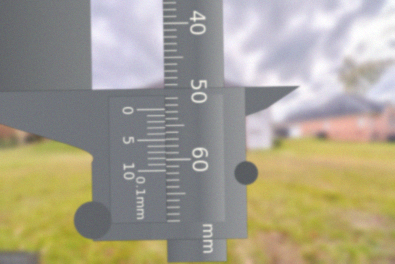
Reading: 52.6 mm
